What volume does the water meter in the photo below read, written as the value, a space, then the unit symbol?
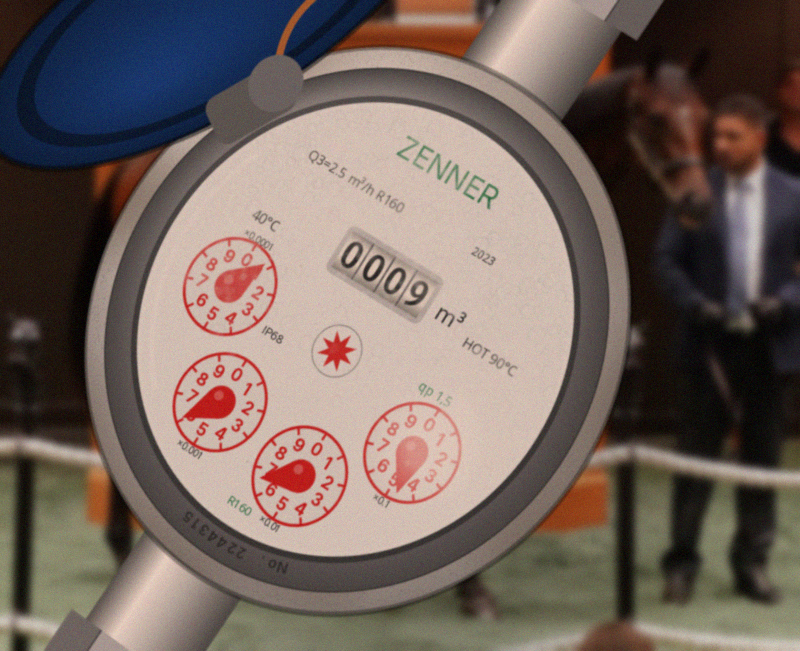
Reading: 9.4660 m³
